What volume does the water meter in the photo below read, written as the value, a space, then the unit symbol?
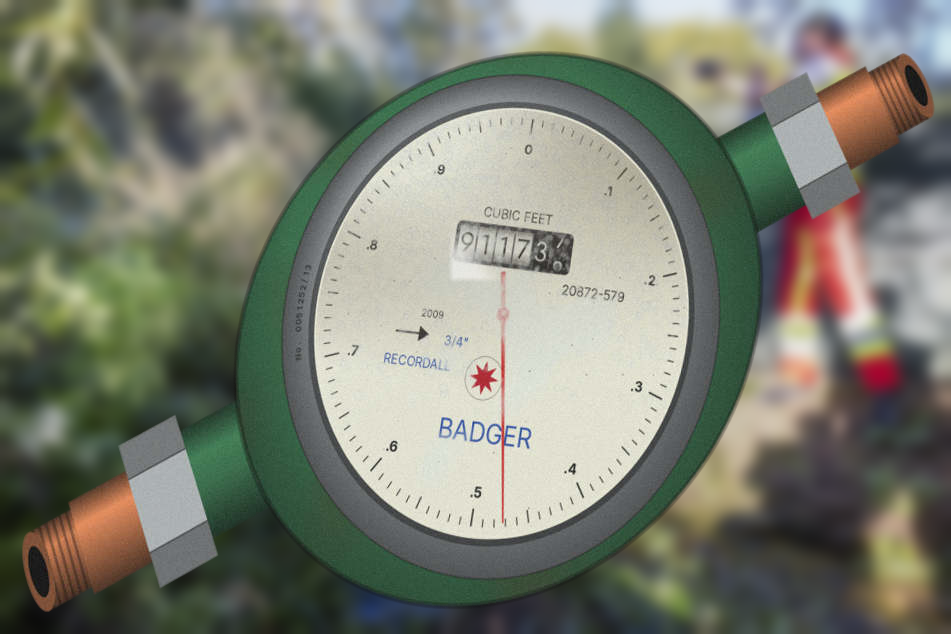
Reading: 911737.47 ft³
